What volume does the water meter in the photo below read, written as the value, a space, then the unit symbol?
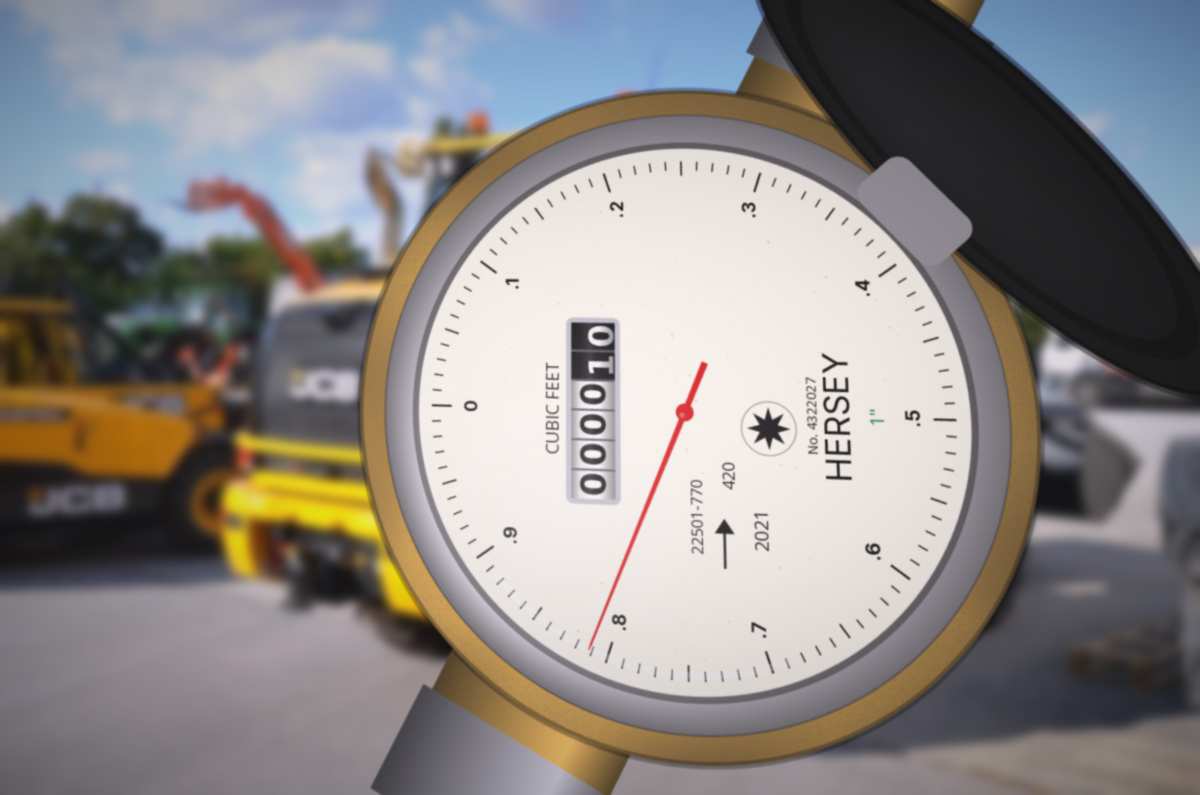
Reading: 9.81 ft³
